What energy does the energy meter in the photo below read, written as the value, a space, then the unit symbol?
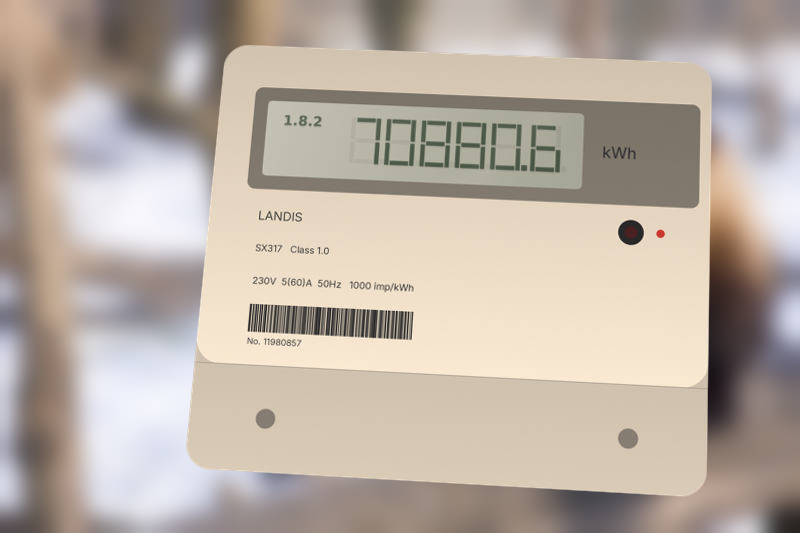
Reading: 70880.6 kWh
